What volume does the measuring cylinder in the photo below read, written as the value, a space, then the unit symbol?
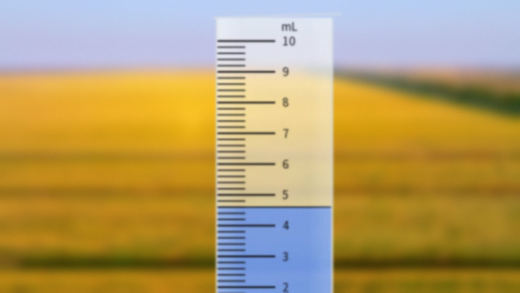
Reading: 4.6 mL
